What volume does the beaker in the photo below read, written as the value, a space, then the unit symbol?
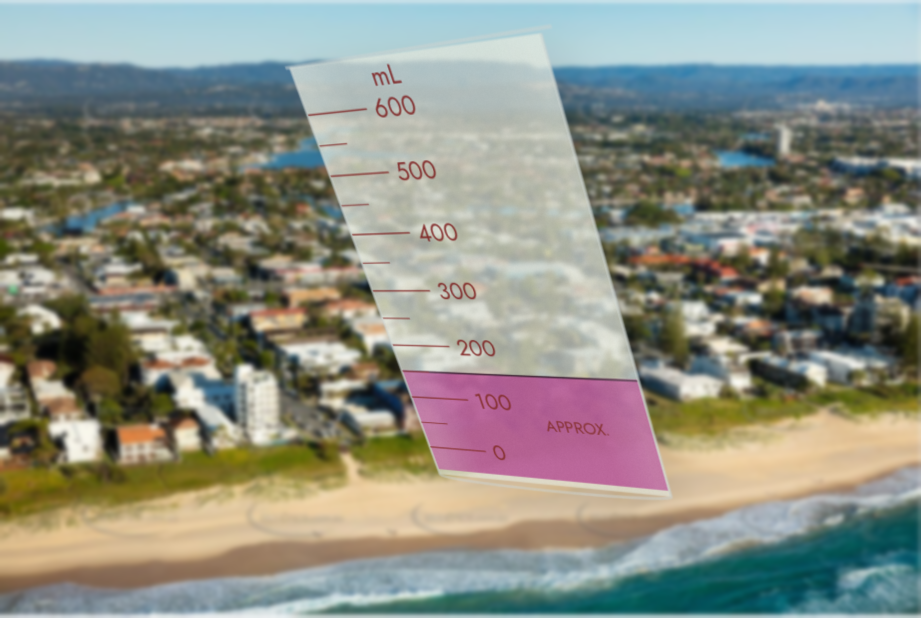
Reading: 150 mL
